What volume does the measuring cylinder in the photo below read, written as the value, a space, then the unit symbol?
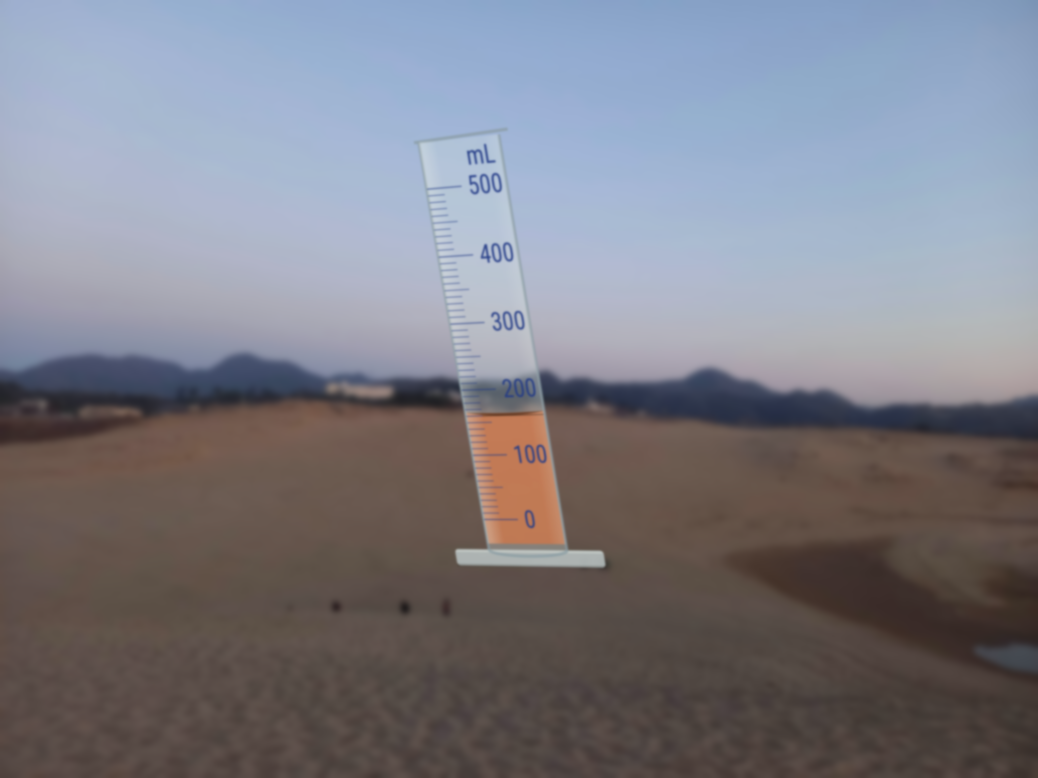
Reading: 160 mL
